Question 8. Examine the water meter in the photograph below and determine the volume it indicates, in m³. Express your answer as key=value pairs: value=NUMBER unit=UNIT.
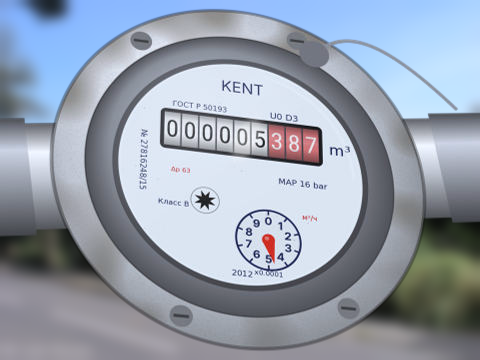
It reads value=5.3874 unit=m³
